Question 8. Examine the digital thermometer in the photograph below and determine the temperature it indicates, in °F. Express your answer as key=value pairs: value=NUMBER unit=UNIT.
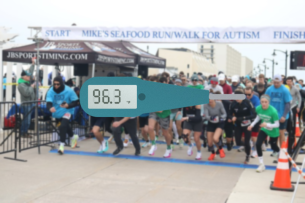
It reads value=96.3 unit=°F
